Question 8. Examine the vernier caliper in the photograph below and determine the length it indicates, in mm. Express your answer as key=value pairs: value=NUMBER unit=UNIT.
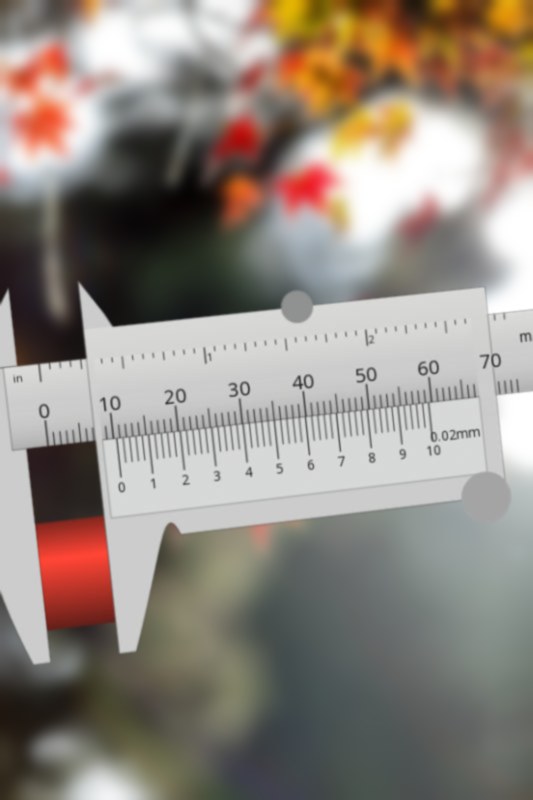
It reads value=10.5 unit=mm
